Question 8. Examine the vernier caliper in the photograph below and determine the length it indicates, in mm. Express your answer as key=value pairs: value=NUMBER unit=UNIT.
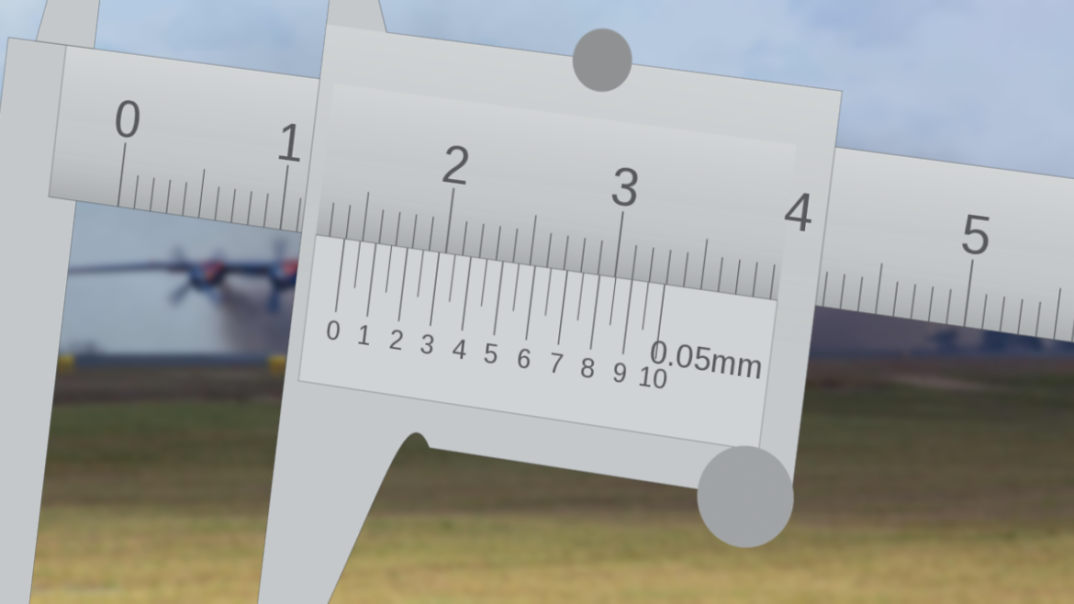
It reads value=13.9 unit=mm
